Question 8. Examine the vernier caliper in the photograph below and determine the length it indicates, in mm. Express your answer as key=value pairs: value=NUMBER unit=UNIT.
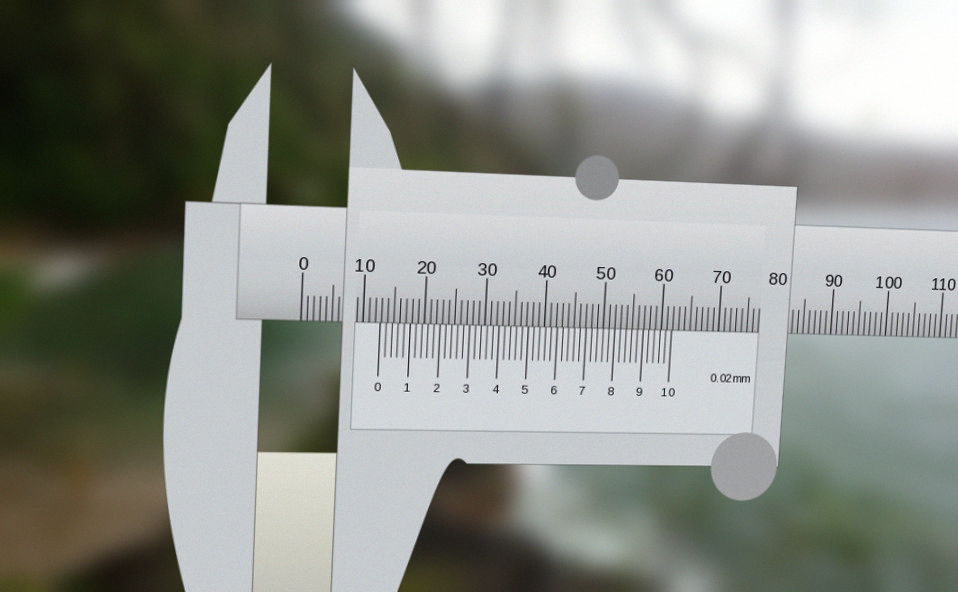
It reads value=12.8 unit=mm
